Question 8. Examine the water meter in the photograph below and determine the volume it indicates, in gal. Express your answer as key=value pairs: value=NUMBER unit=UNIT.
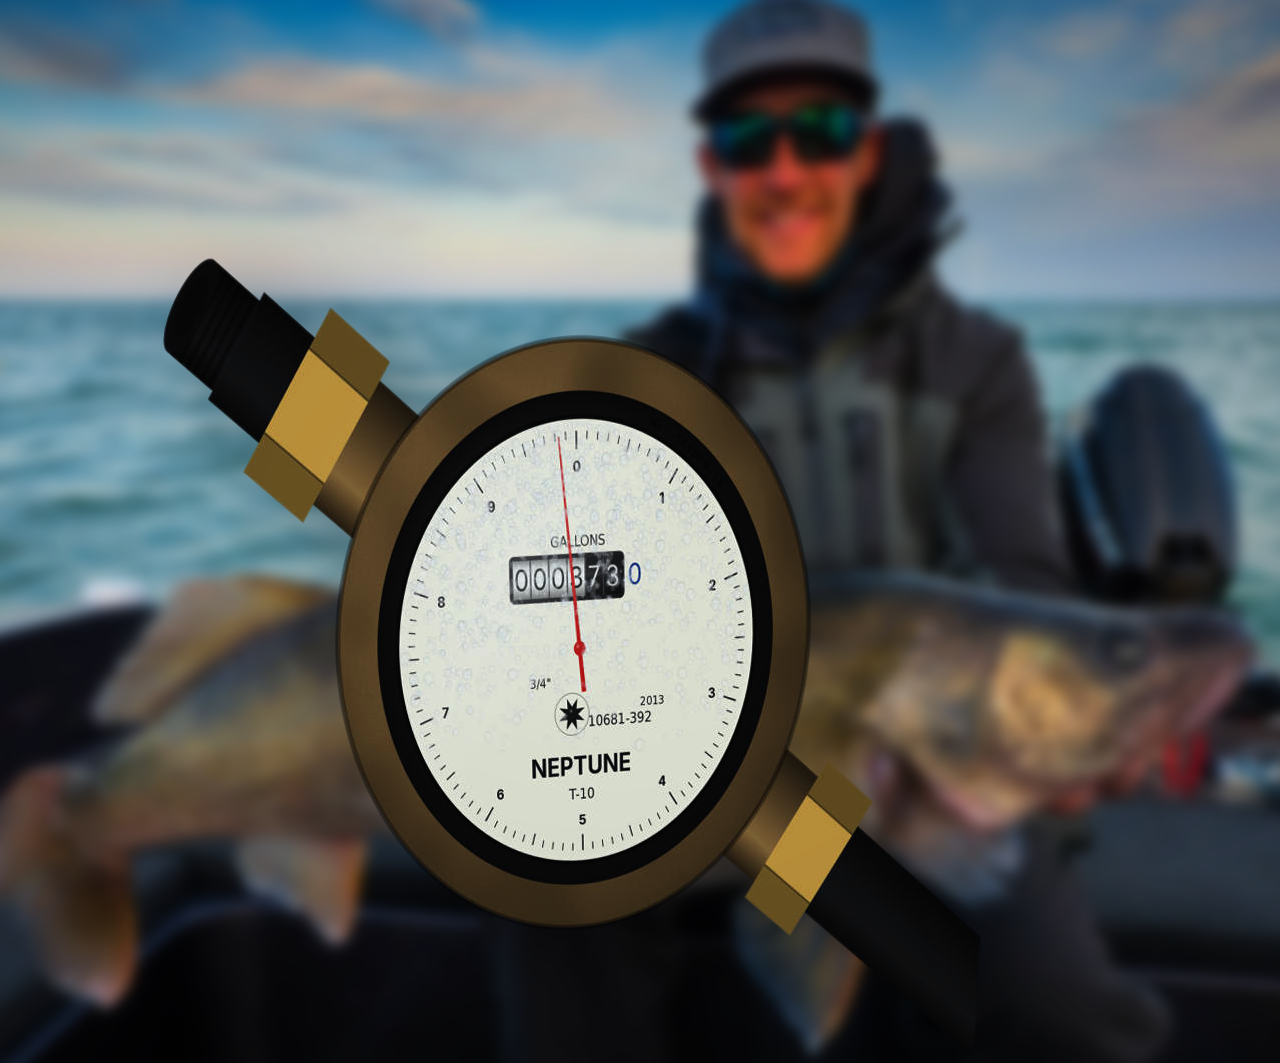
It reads value=3729.8 unit=gal
